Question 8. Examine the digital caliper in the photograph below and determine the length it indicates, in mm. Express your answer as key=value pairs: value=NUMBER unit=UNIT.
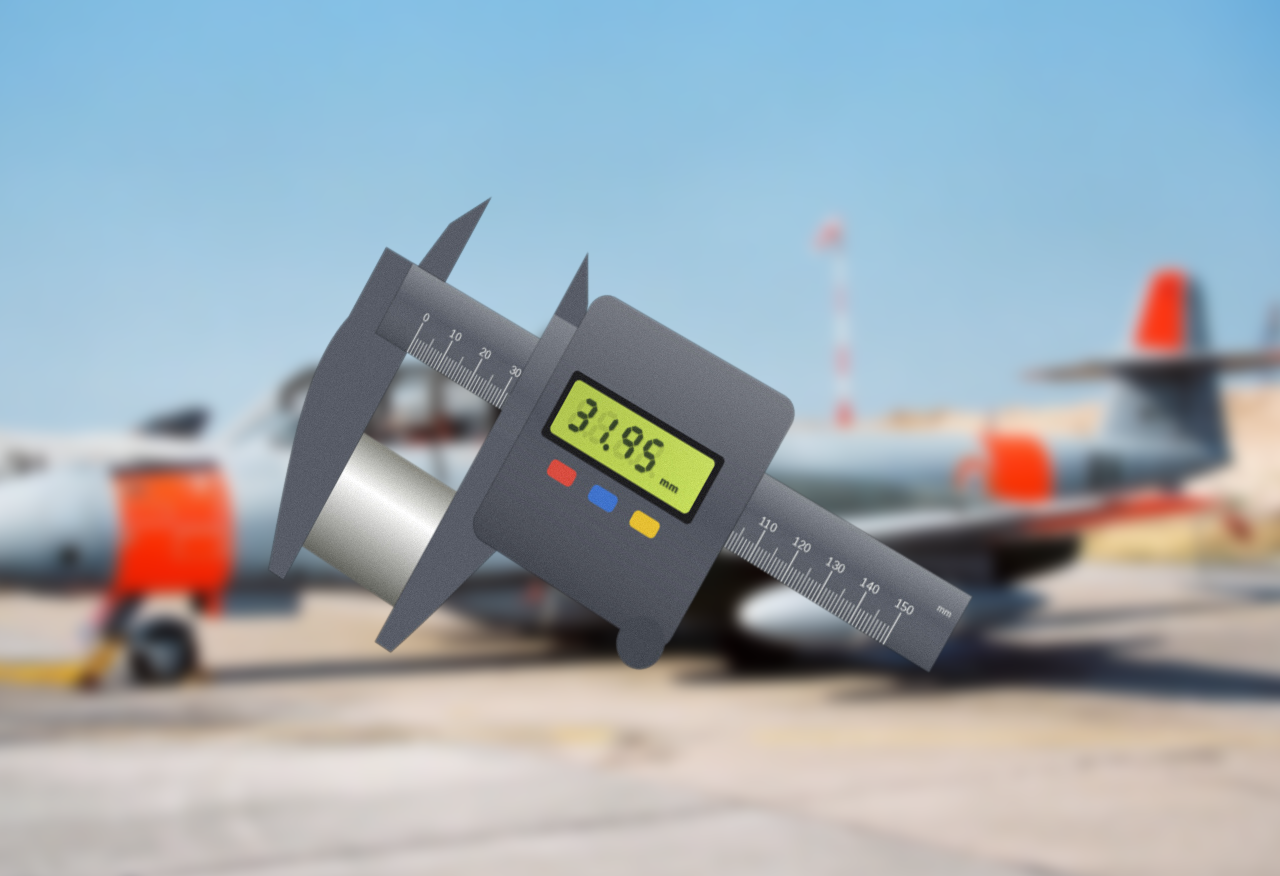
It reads value=31.95 unit=mm
